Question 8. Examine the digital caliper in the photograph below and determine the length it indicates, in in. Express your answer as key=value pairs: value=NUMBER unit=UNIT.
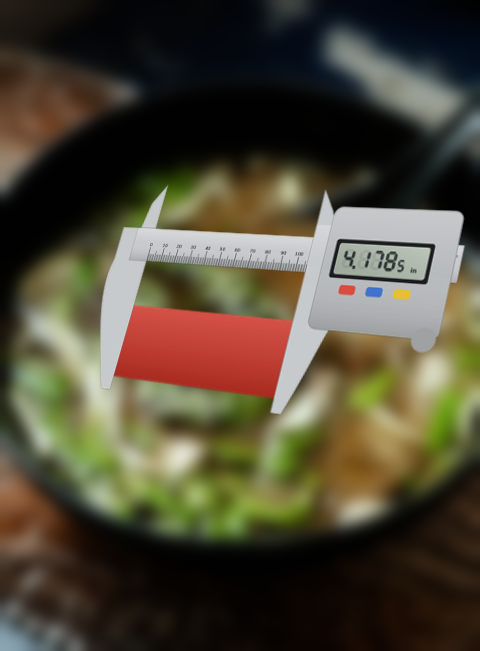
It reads value=4.1785 unit=in
